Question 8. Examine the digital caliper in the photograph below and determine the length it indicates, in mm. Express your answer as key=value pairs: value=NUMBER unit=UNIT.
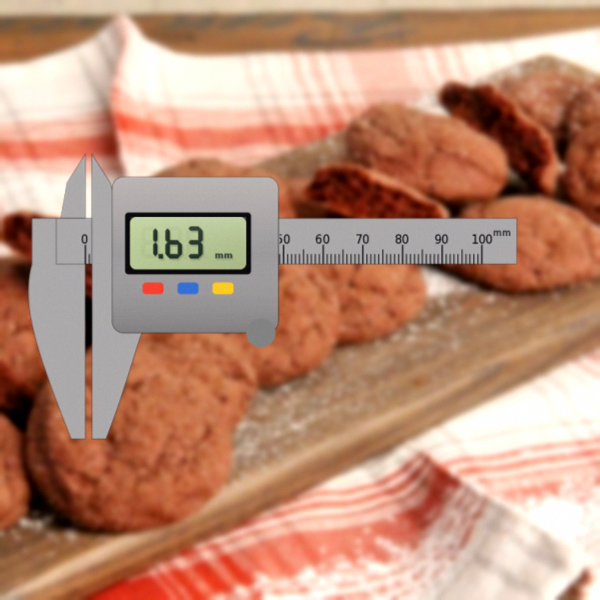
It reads value=1.63 unit=mm
